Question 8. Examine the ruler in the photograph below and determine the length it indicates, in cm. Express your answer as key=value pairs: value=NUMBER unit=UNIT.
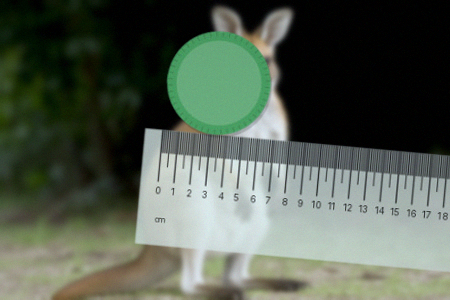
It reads value=6.5 unit=cm
